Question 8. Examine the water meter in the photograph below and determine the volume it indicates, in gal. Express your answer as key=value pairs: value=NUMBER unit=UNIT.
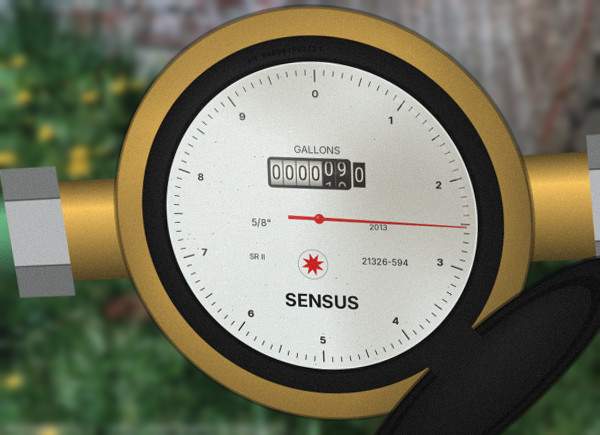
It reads value=92.5 unit=gal
